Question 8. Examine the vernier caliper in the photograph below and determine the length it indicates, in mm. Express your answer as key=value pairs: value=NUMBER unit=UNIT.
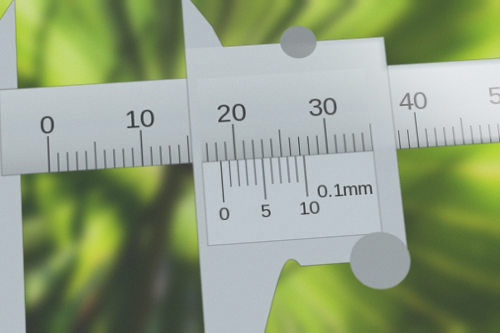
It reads value=18.4 unit=mm
